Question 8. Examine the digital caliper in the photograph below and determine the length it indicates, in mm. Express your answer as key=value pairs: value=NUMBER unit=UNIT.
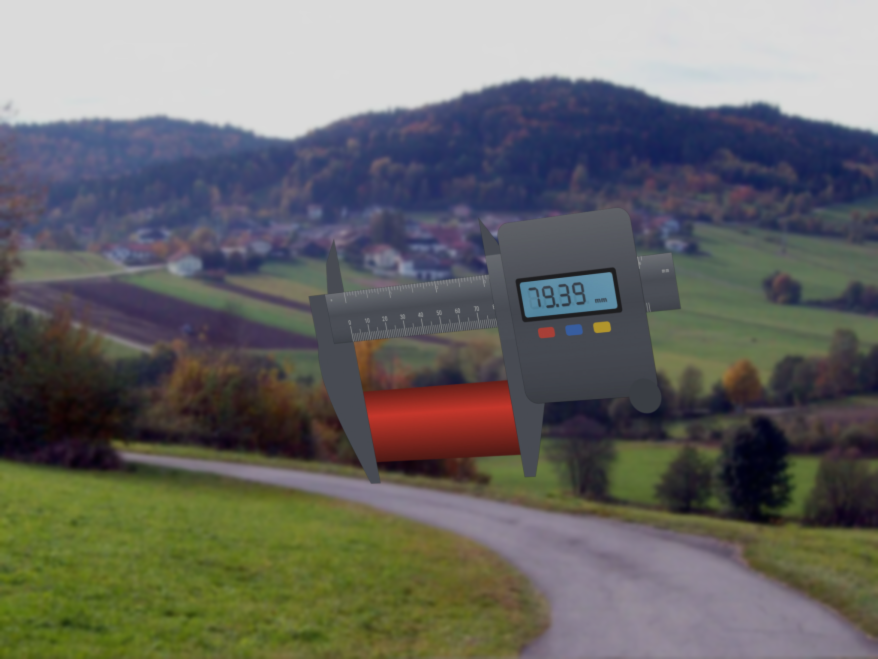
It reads value=79.39 unit=mm
